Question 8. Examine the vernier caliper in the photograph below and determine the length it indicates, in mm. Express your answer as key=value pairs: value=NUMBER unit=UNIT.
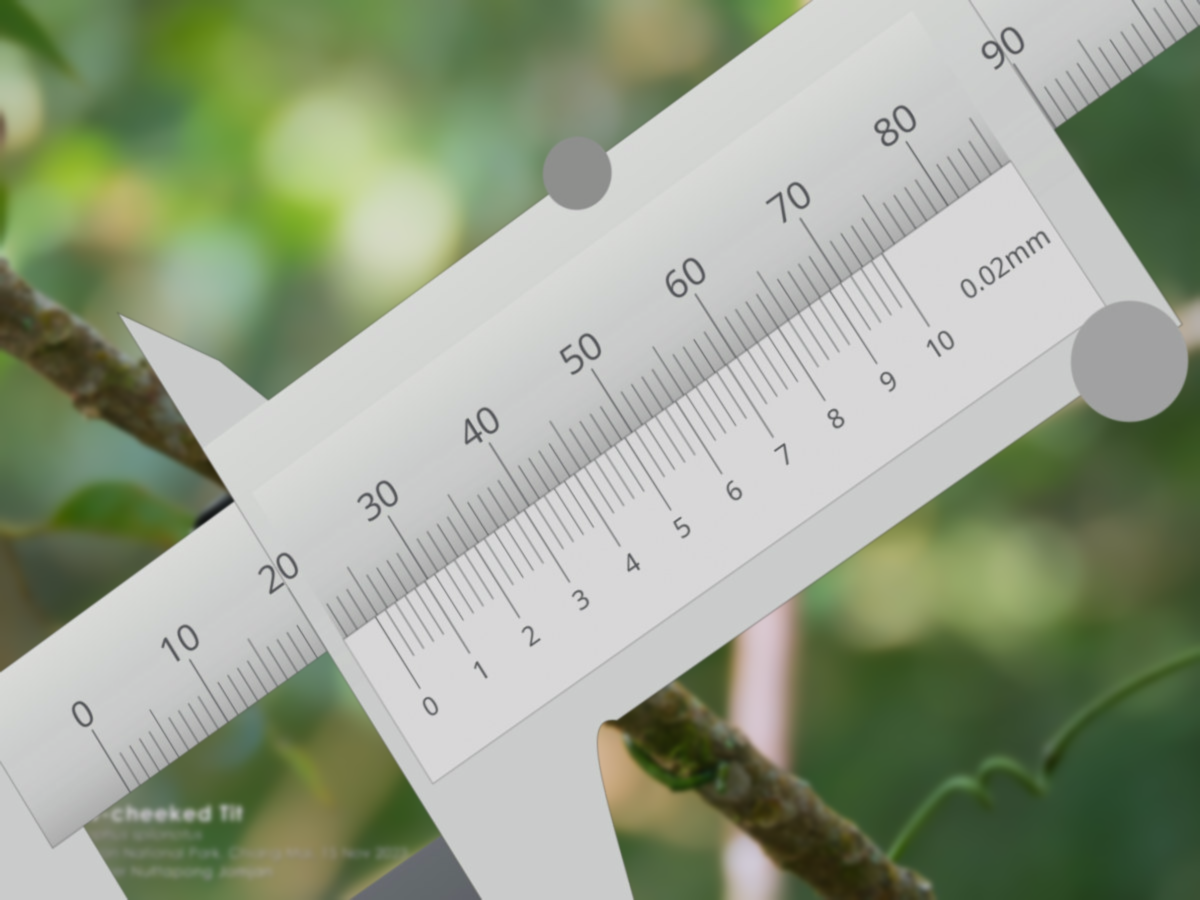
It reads value=24.8 unit=mm
